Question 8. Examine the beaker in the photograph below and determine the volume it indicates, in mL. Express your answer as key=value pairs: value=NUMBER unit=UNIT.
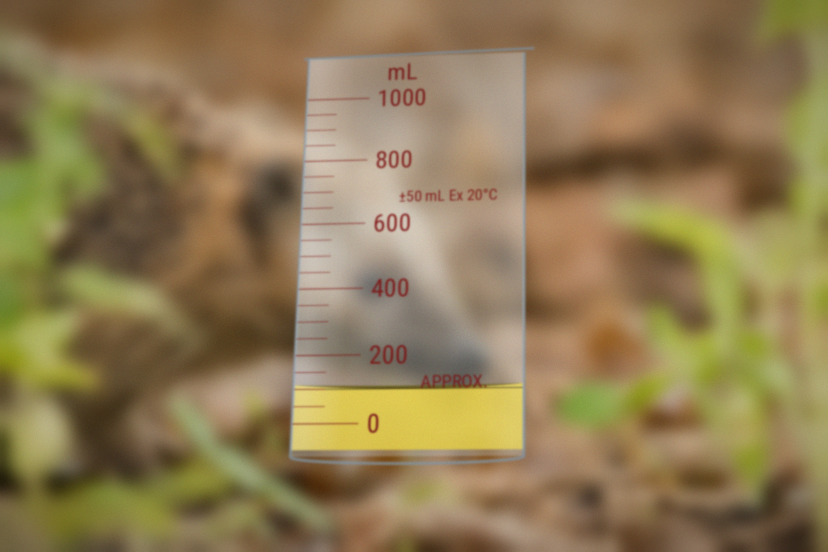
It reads value=100 unit=mL
